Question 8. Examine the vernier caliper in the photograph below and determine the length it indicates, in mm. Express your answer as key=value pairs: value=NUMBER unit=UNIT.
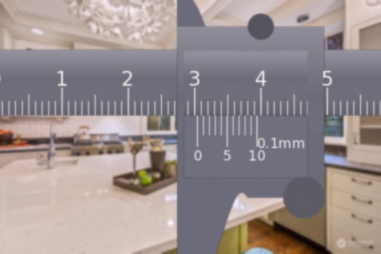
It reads value=30.4 unit=mm
